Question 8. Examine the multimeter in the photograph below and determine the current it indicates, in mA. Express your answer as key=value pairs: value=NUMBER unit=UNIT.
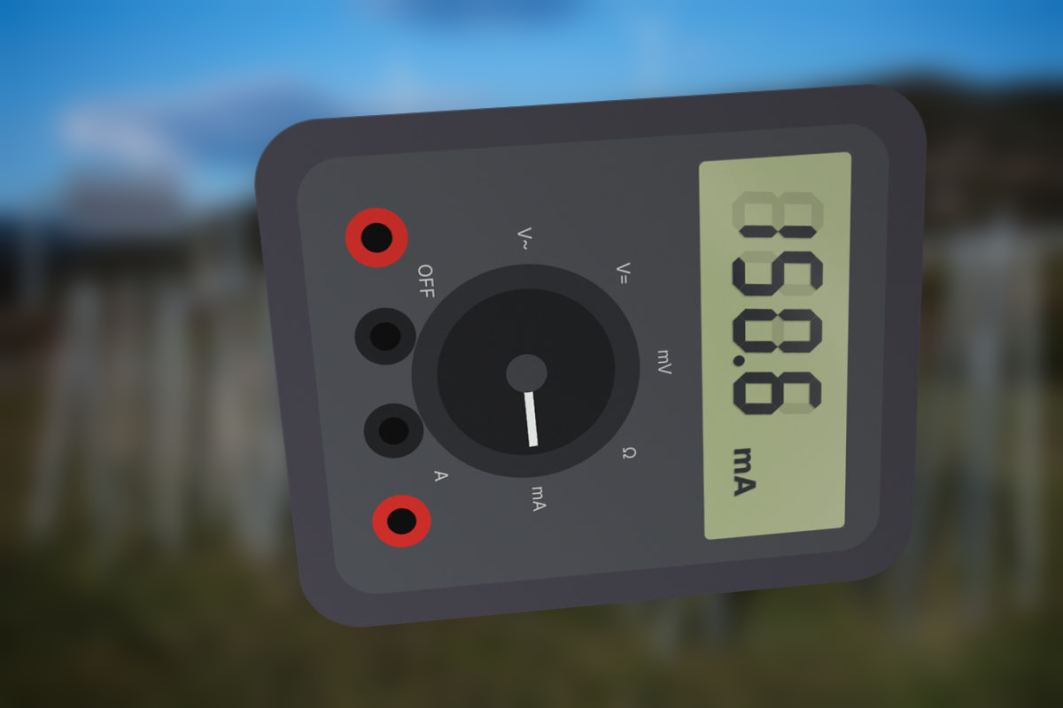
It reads value=150.6 unit=mA
